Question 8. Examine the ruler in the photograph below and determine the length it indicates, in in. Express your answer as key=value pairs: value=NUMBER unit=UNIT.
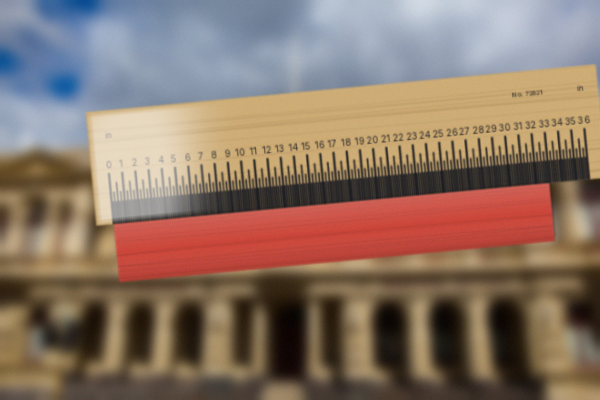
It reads value=33 unit=in
